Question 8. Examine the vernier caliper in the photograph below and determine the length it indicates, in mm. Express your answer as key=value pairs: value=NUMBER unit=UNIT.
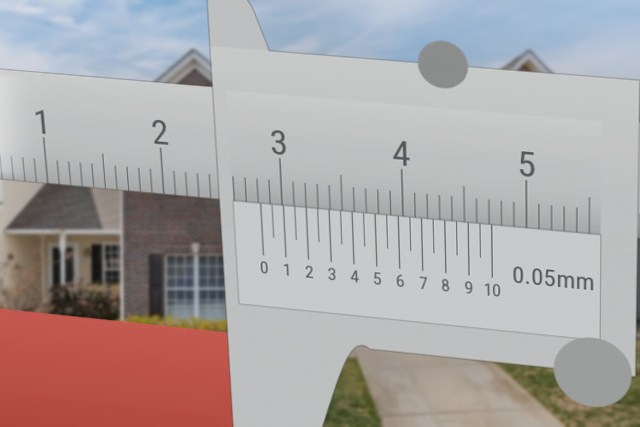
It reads value=28.2 unit=mm
